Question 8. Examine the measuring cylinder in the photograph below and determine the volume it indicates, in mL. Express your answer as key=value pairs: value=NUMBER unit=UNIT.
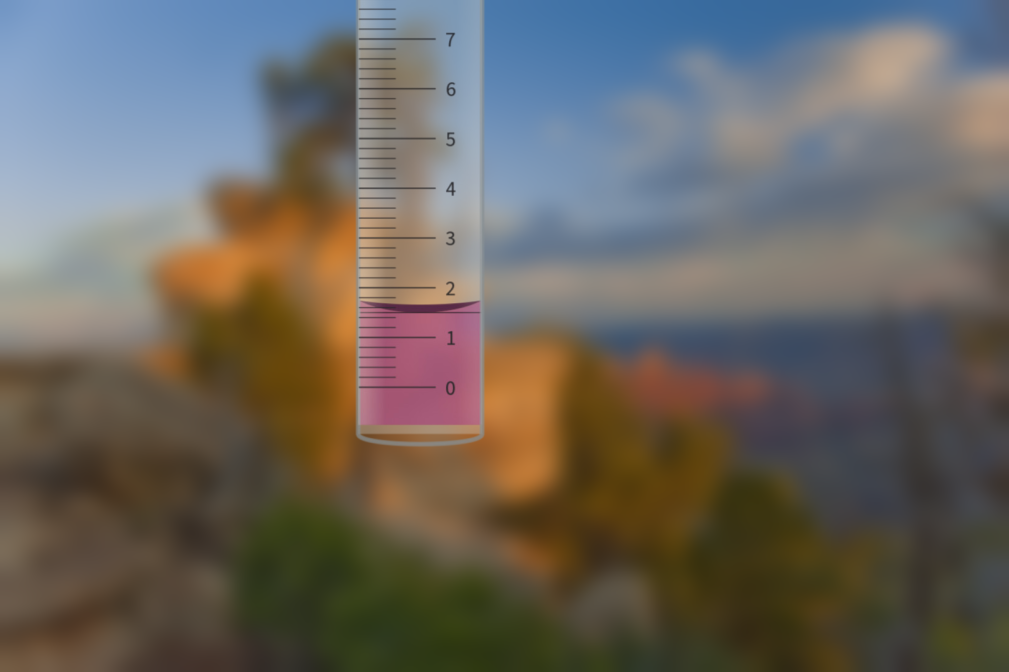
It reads value=1.5 unit=mL
